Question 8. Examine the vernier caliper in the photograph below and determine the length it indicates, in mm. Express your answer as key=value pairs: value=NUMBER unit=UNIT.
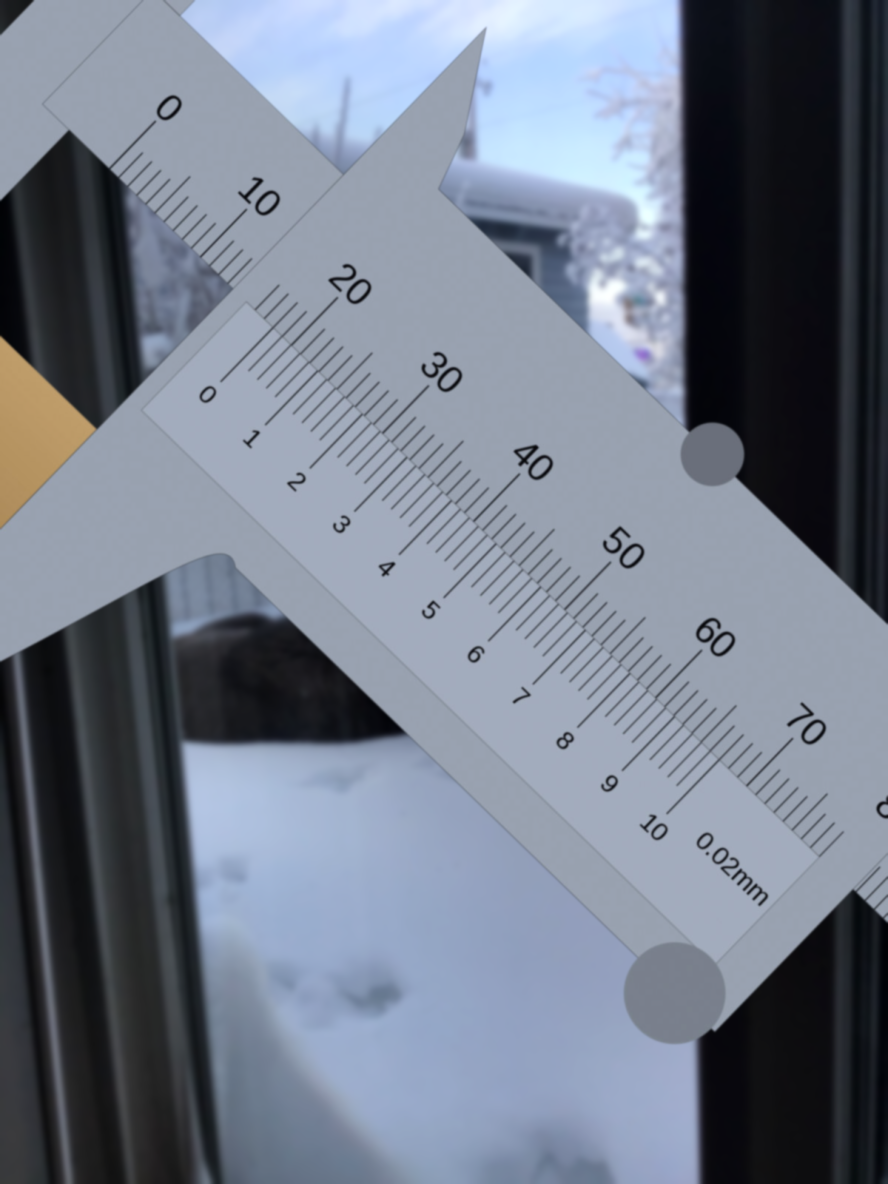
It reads value=18.0 unit=mm
